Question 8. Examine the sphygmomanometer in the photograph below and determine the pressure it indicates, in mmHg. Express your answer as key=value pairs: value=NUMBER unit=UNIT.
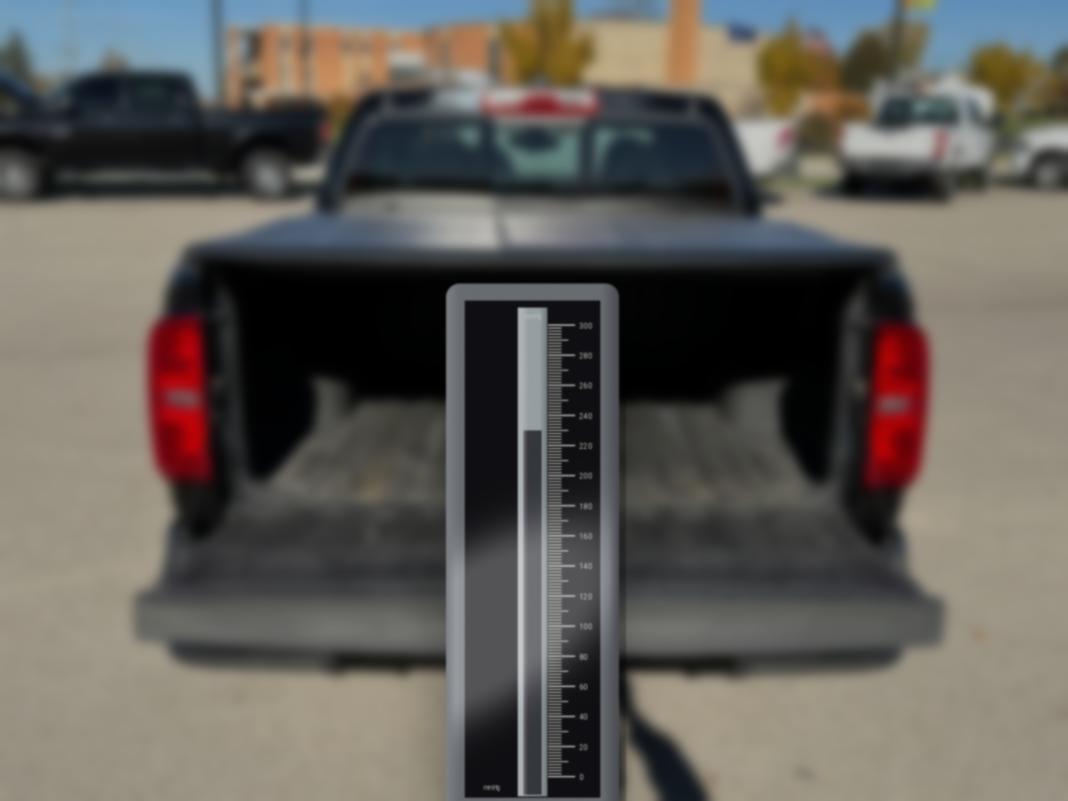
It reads value=230 unit=mmHg
